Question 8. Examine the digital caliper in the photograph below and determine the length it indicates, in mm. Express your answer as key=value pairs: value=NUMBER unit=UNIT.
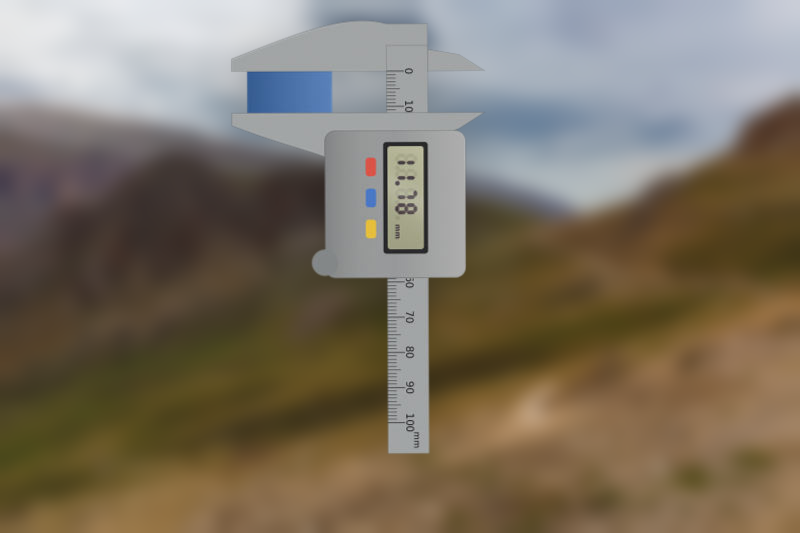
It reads value=11.78 unit=mm
